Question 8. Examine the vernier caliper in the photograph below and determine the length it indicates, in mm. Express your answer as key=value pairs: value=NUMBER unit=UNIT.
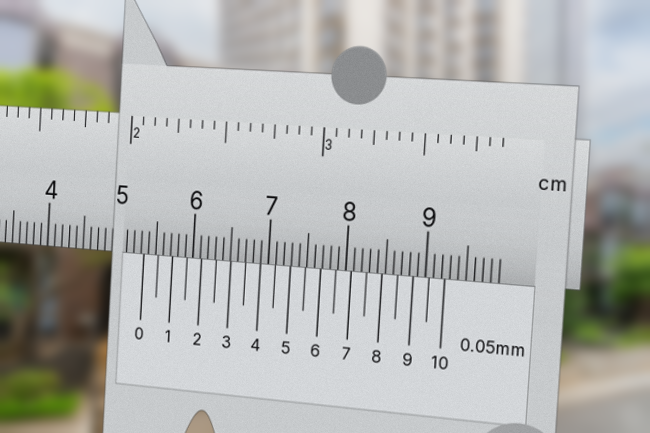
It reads value=53.4 unit=mm
